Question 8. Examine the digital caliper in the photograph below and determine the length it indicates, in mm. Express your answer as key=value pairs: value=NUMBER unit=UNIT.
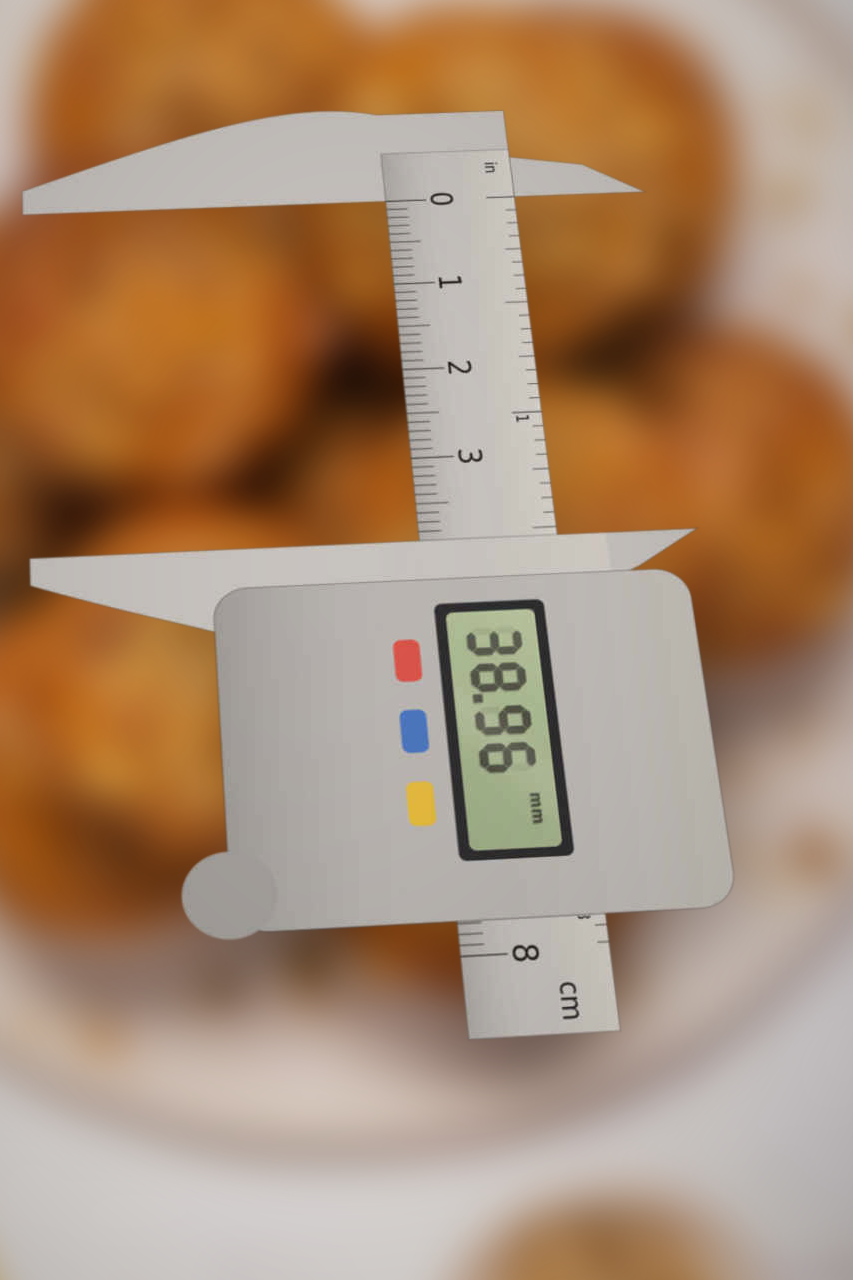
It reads value=38.96 unit=mm
